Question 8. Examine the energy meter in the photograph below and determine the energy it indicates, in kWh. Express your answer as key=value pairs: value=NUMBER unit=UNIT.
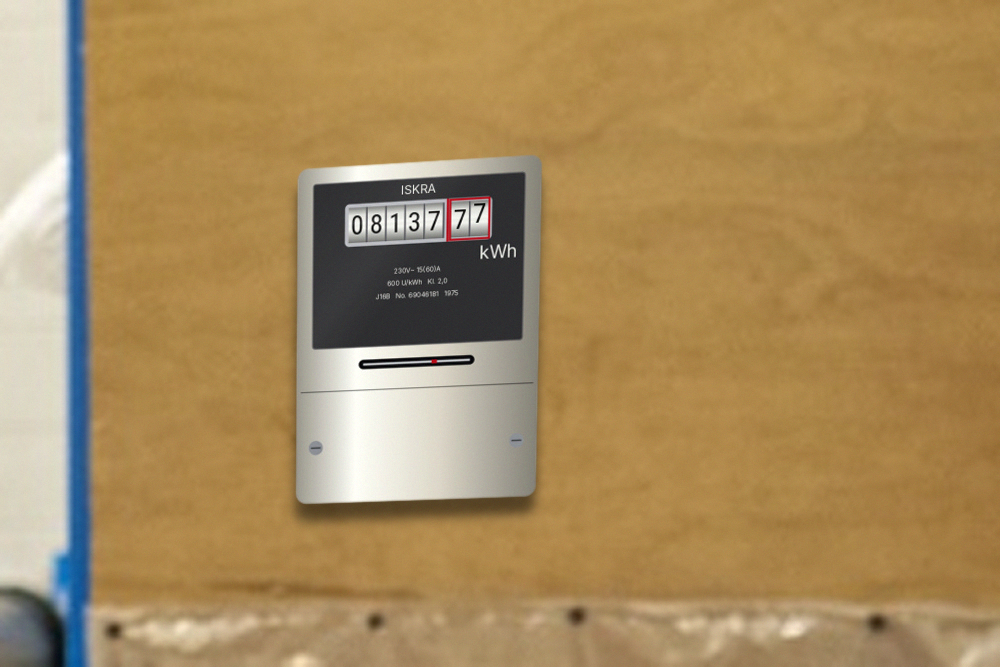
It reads value=8137.77 unit=kWh
